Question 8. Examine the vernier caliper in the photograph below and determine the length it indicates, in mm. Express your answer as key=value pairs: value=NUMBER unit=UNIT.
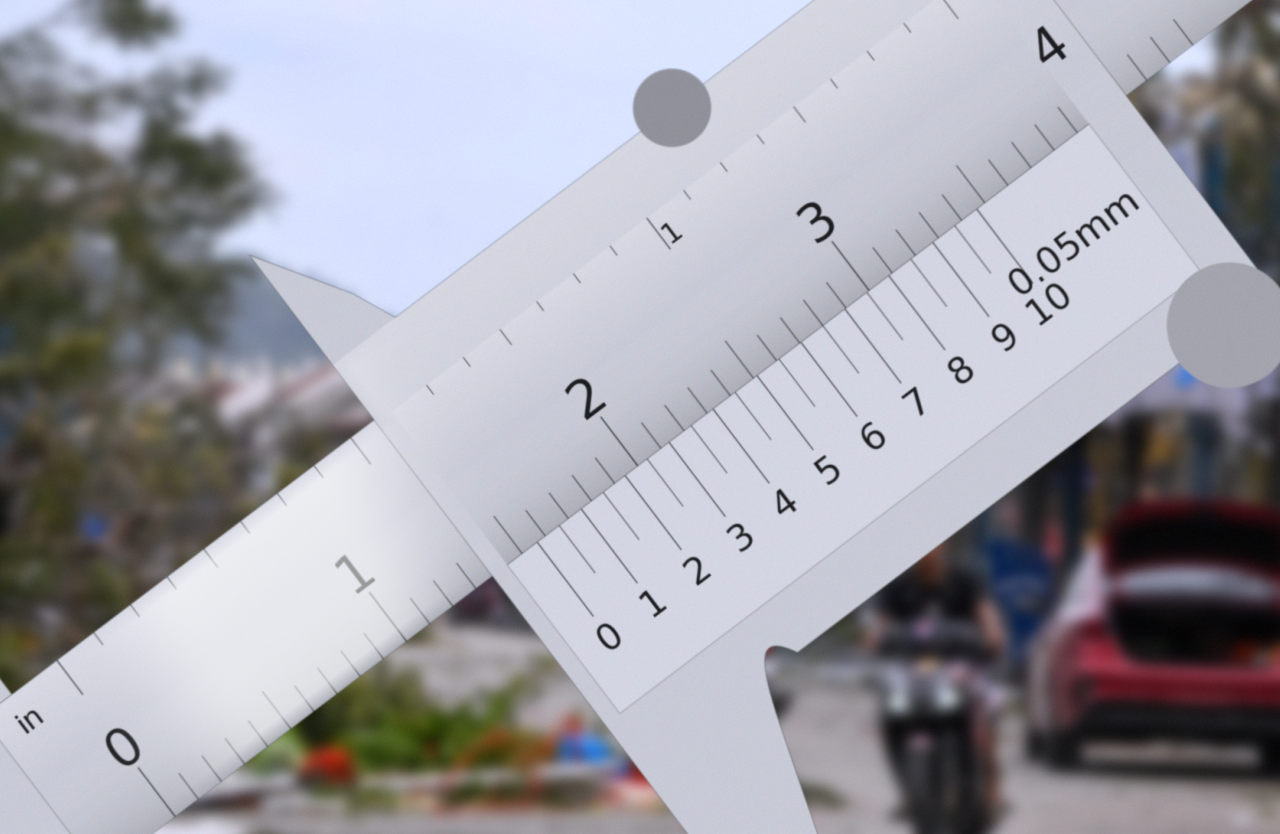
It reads value=15.65 unit=mm
